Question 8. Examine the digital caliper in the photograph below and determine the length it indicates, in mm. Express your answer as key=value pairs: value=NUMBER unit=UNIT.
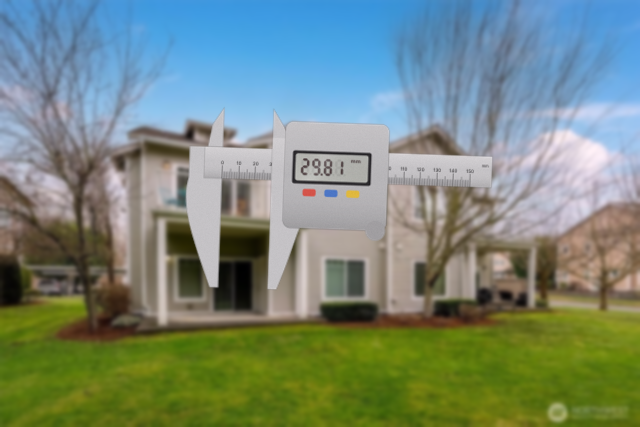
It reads value=29.81 unit=mm
